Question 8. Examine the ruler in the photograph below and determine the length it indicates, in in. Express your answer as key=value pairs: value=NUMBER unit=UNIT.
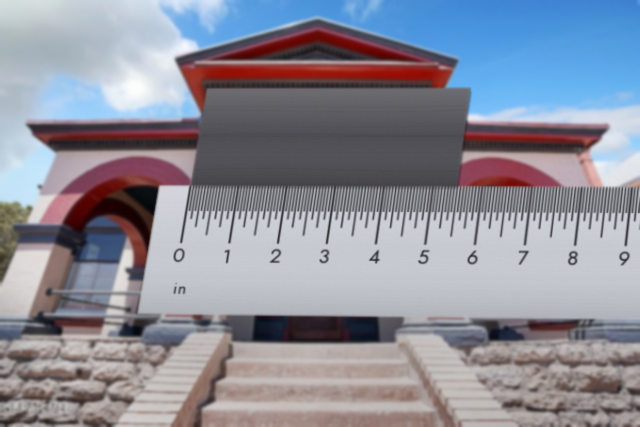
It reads value=5.5 unit=in
